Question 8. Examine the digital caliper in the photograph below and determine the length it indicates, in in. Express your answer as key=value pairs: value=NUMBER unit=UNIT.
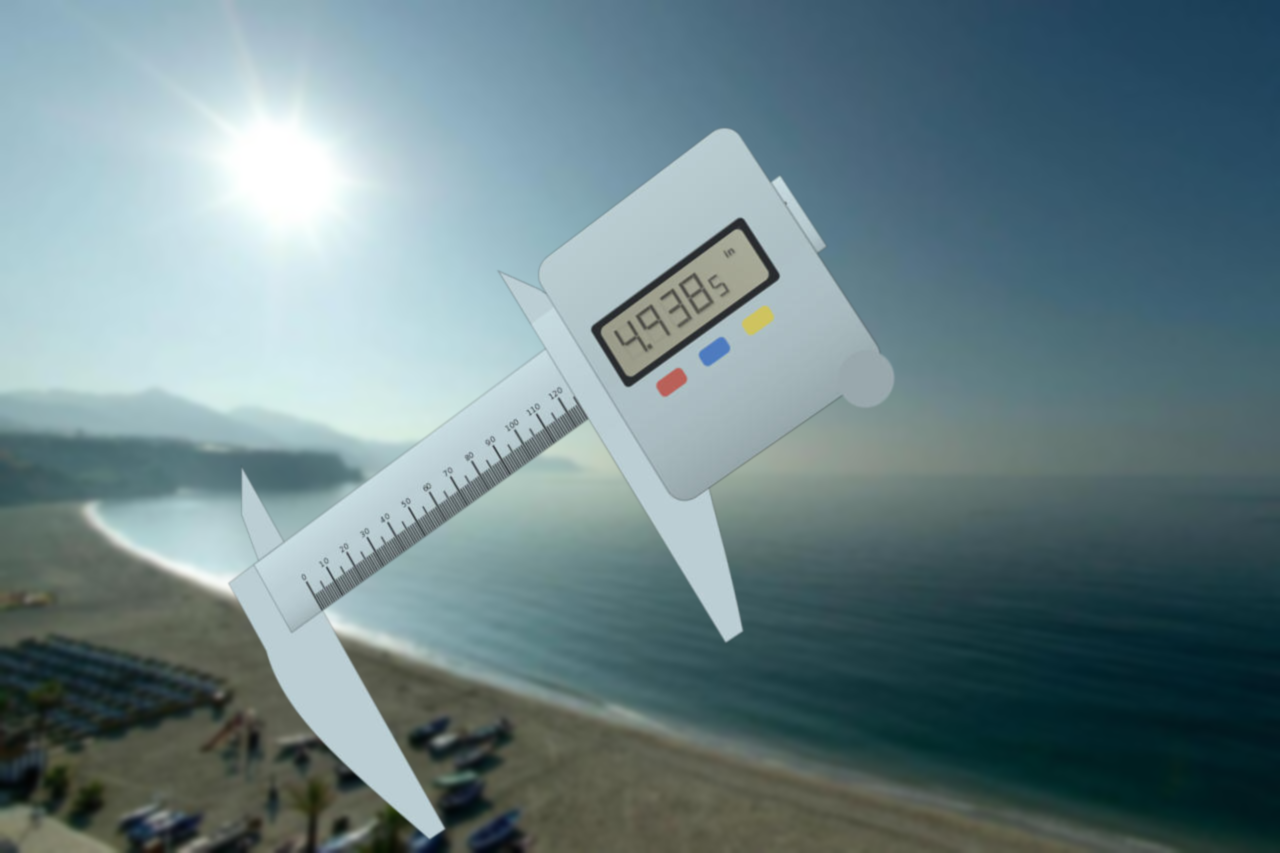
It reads value=4.9385 unit=in
